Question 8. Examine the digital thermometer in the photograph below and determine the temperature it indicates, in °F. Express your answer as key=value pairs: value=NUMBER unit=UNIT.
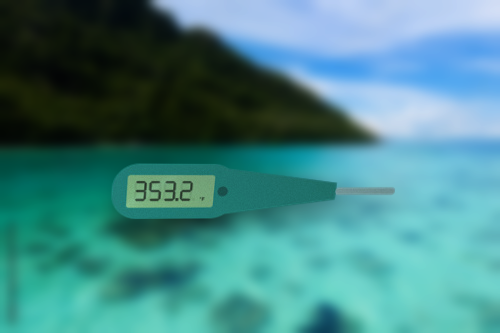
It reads value=353.2 unit=°F
